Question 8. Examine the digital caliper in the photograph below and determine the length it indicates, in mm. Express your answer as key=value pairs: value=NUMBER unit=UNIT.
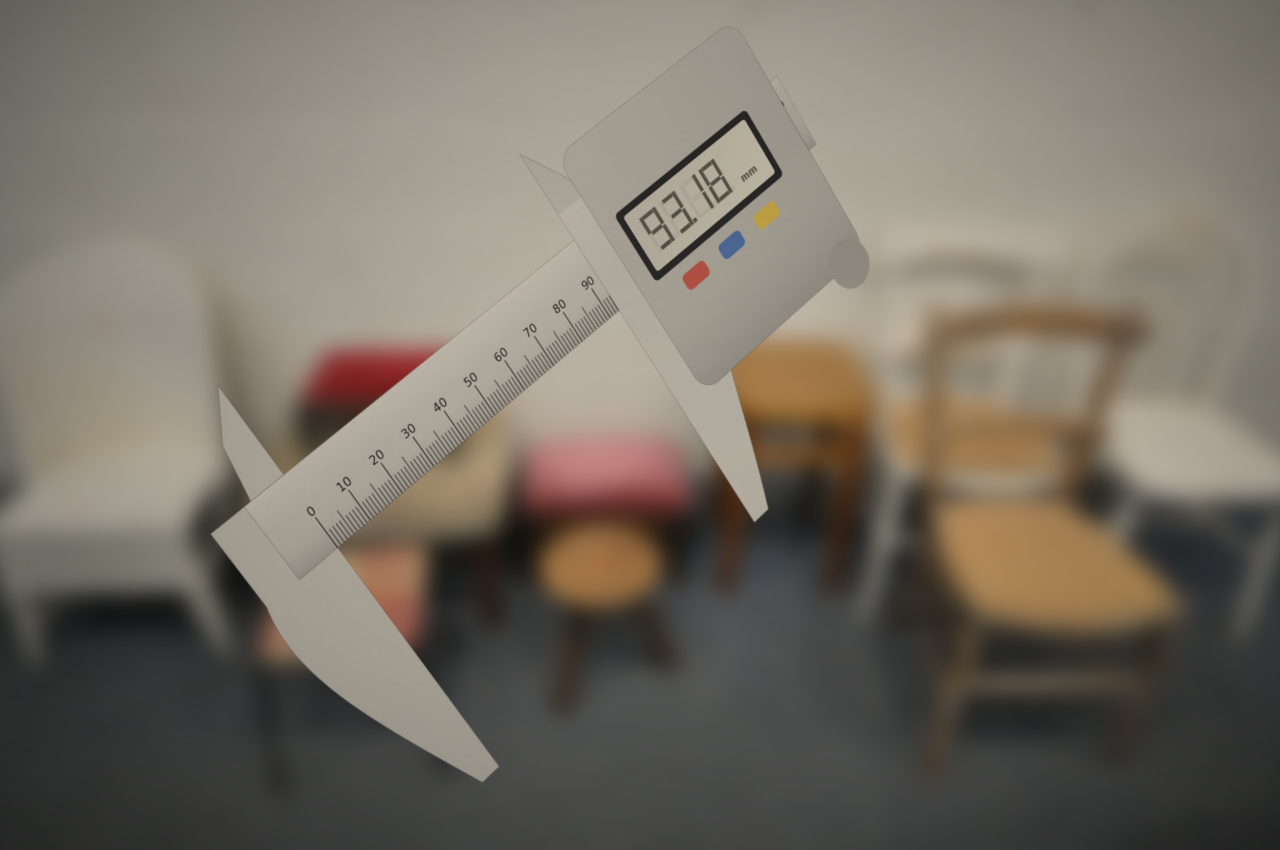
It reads value=93.18 unit=mm
